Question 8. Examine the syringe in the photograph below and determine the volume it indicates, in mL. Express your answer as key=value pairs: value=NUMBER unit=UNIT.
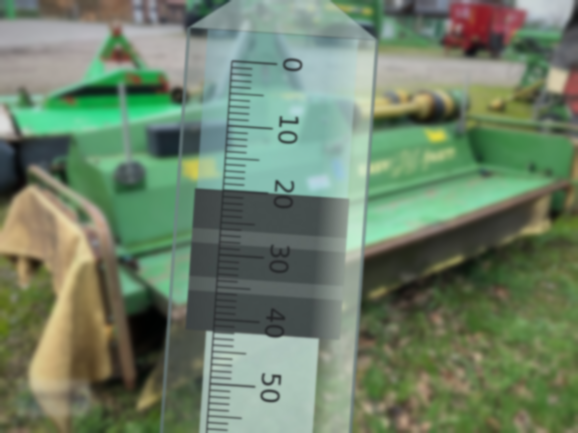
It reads value=20 unit=mL
